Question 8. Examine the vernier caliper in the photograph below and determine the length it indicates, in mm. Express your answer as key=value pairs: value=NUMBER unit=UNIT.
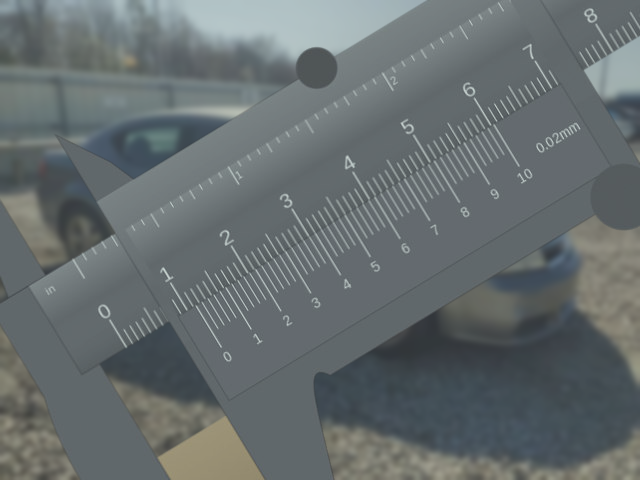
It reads value=11.4 unit=mm
